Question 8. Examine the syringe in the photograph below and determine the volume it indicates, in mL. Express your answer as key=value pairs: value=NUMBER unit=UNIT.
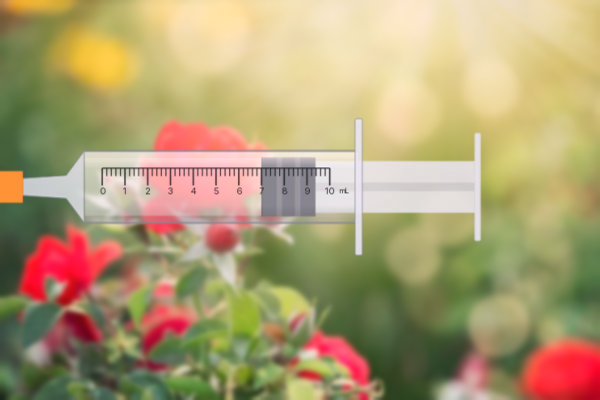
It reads value=7 unit=mL
